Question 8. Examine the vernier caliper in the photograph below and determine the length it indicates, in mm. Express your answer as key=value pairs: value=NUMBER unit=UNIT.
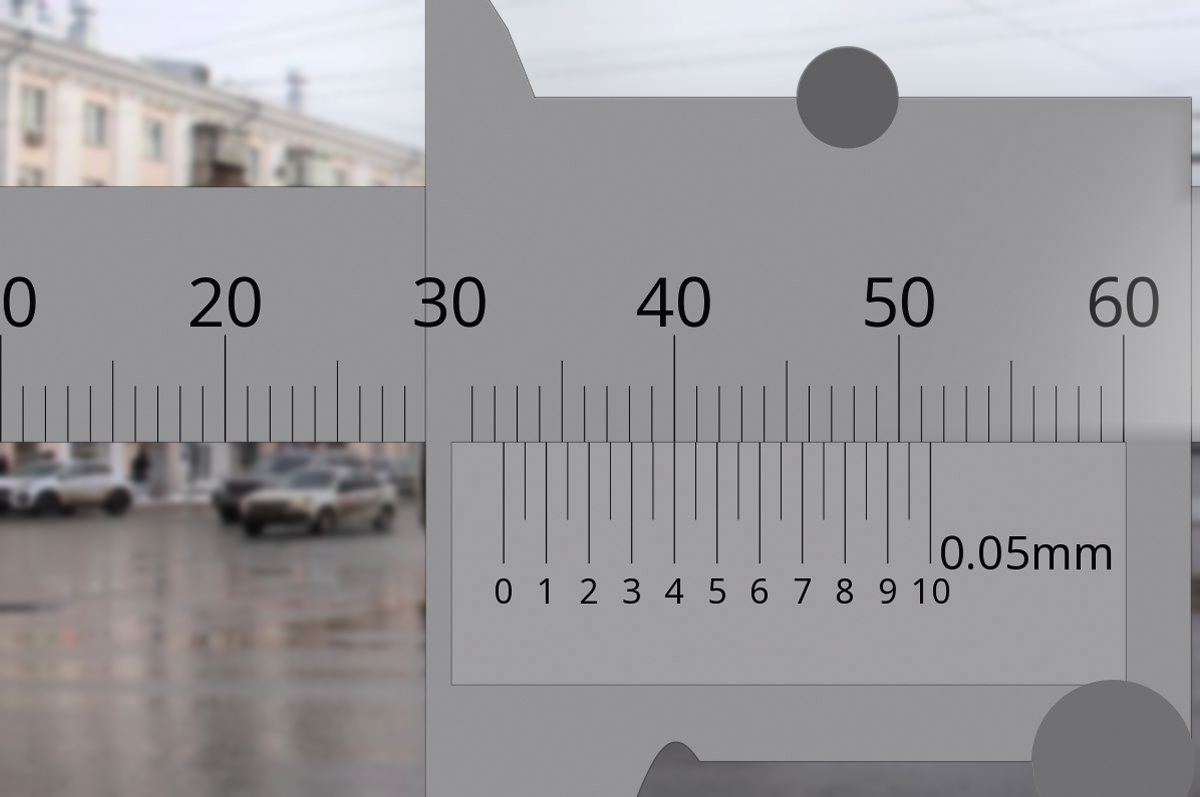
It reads value=32.4 unit=mm
